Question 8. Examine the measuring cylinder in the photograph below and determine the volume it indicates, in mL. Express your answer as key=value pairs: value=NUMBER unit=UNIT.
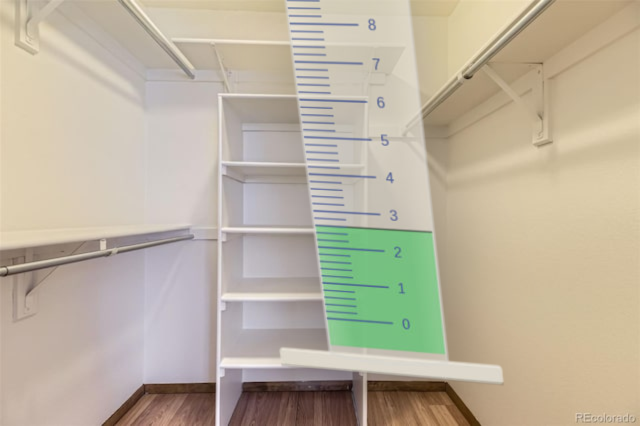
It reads value=2.6 unit=mL
